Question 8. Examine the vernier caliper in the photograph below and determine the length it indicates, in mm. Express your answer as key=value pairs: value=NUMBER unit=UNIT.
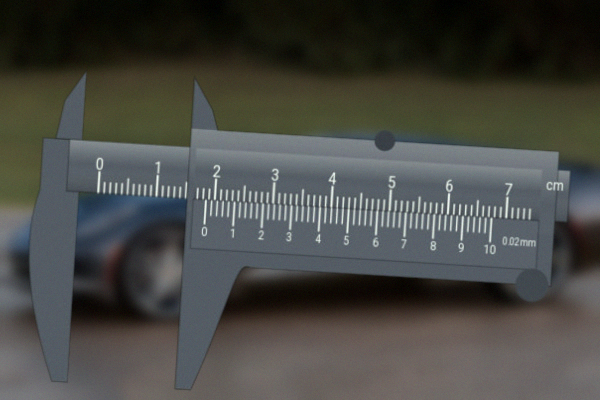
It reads value=18.5 unit=mm
